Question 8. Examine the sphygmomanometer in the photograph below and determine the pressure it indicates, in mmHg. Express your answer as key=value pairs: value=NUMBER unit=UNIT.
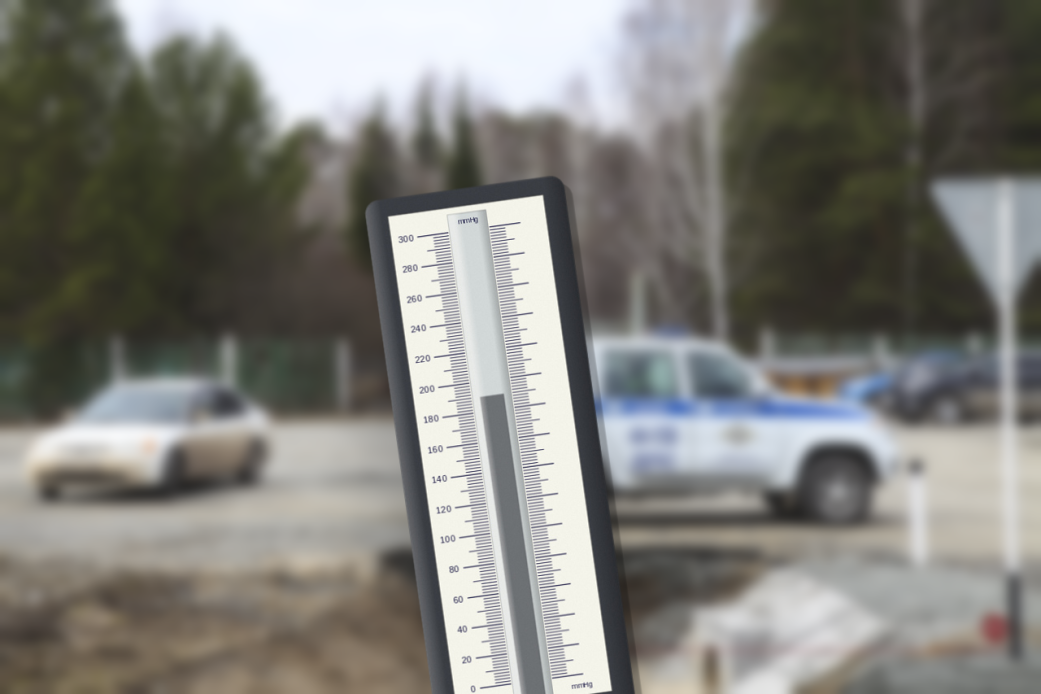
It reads value=190 unit=mmHg
